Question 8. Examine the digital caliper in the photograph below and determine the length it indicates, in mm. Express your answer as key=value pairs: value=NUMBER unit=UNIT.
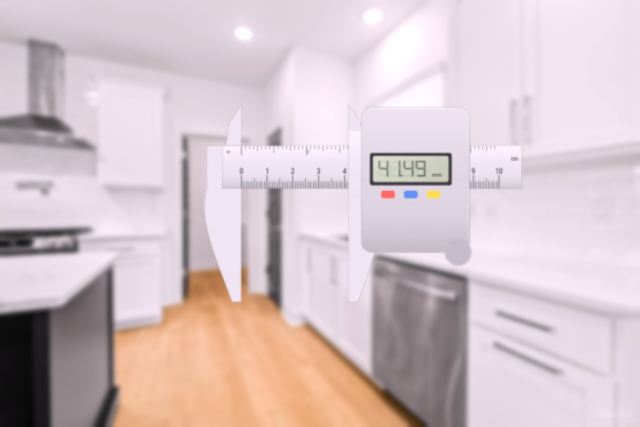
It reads value=41.49 unit=mm
